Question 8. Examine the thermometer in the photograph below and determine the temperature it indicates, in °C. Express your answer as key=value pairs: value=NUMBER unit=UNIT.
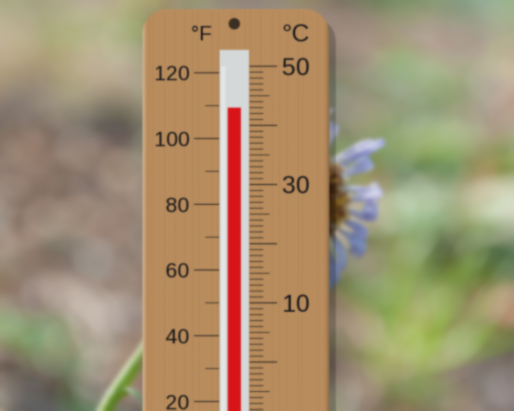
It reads value=43 unit=°C
